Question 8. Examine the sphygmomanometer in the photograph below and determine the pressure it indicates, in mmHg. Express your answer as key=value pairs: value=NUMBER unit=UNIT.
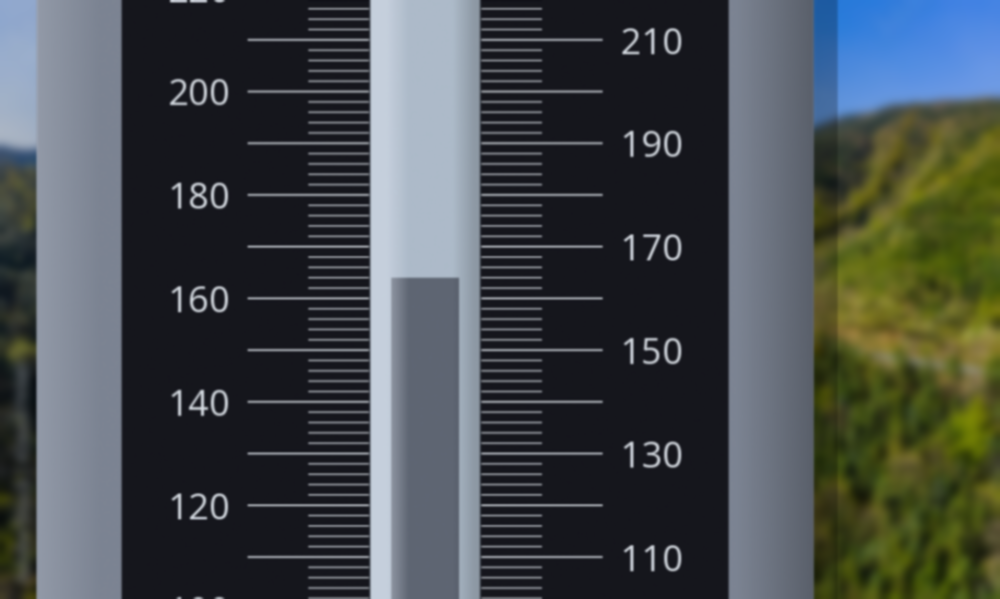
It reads value=164 unit=mmHg
